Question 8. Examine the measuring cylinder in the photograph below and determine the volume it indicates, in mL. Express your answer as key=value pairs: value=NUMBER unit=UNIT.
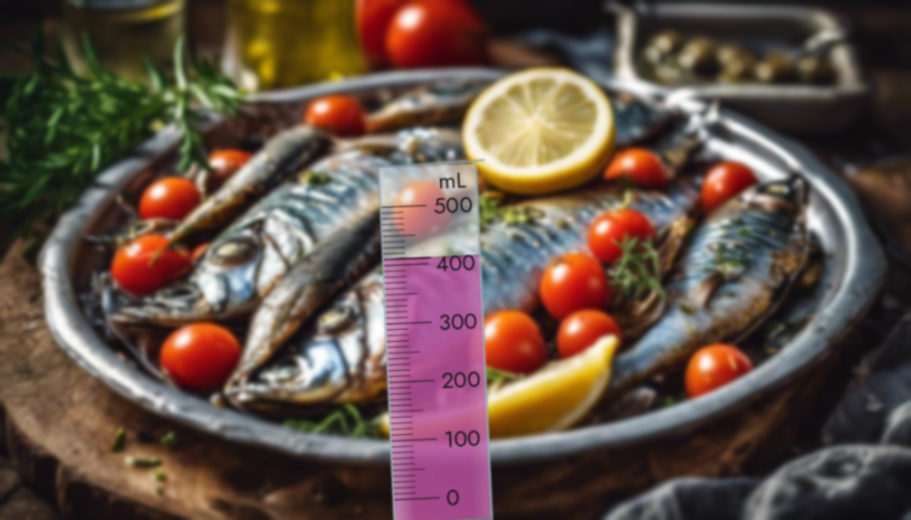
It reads value=410 unit=mL
